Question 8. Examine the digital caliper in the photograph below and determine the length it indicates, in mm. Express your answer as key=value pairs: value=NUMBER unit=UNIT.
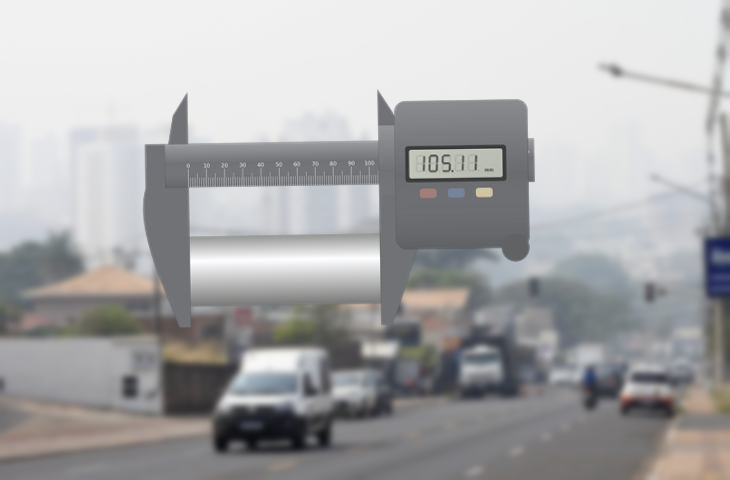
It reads value=105.11 unit=mm
